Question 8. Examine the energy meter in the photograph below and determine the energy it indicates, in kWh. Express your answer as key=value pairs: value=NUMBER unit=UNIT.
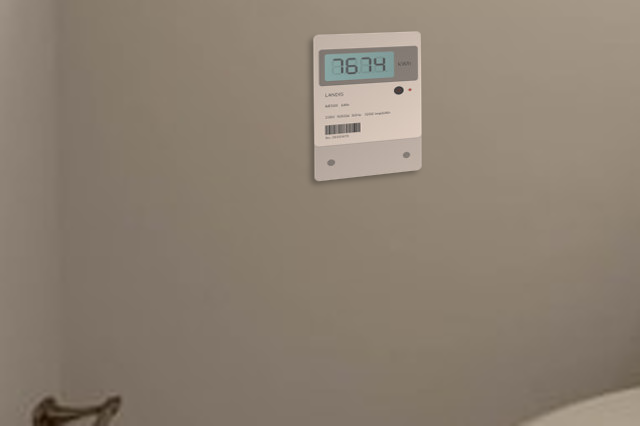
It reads value=7674 unit=kWh
